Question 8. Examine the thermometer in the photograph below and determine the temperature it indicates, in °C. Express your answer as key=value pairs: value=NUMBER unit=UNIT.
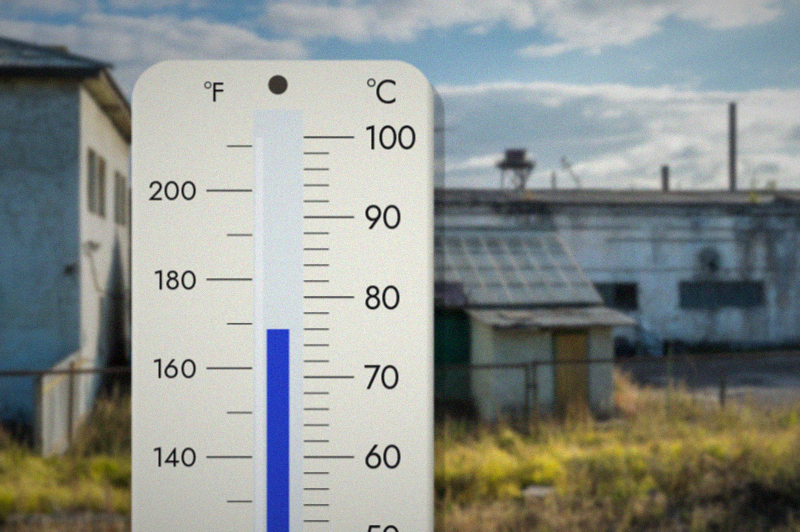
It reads value=76 unit=°C
